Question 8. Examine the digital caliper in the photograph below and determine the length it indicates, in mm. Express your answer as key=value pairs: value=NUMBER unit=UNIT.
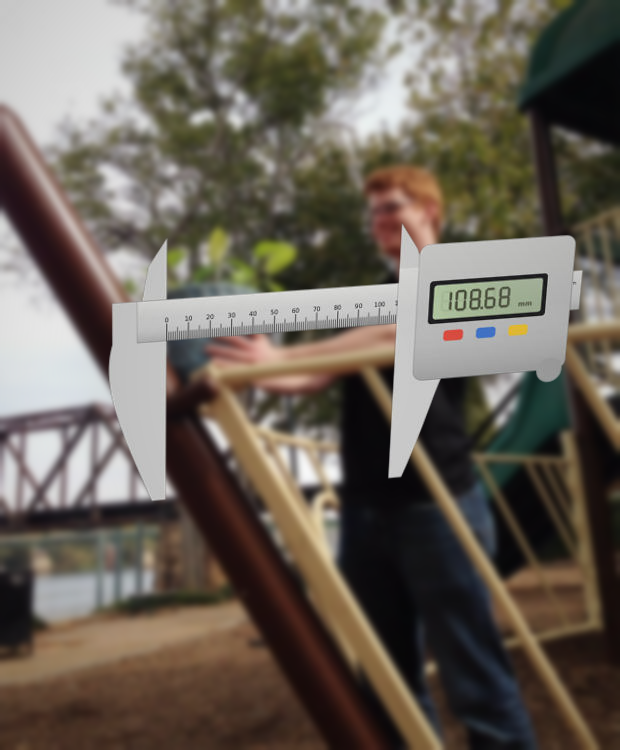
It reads value=108.68 unit=mm
